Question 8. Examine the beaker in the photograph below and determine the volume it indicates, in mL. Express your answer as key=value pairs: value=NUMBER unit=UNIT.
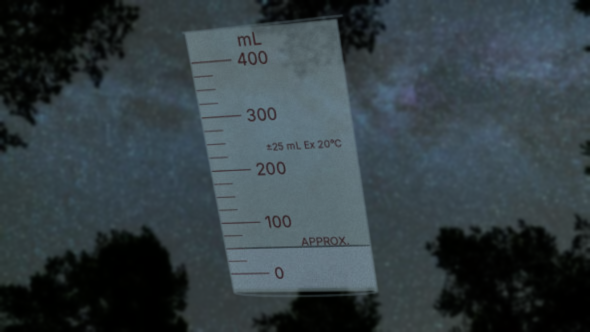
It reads value=50 unit=mL
